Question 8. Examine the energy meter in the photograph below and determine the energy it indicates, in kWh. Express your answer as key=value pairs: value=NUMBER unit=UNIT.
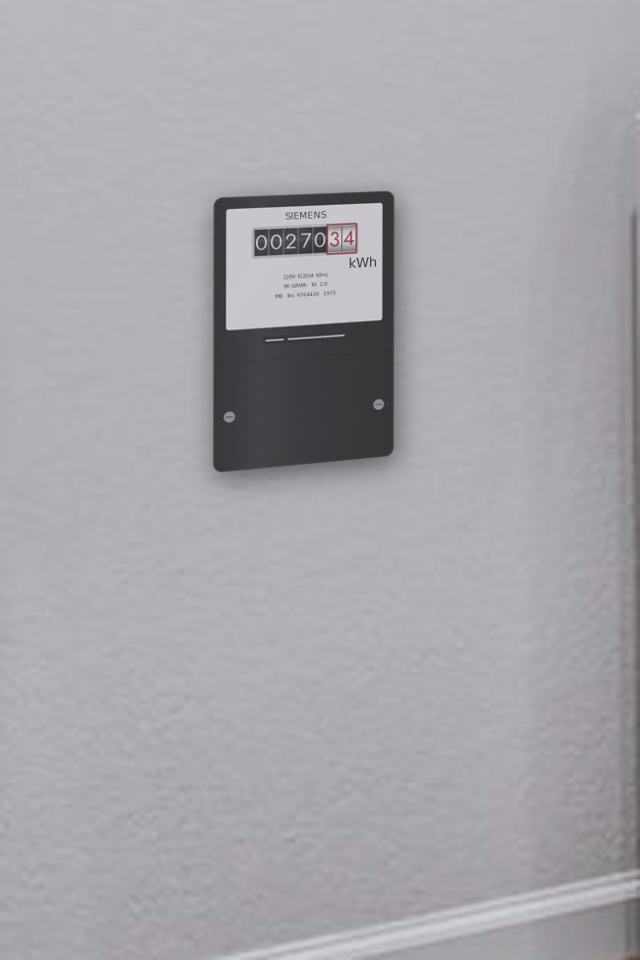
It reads value=270.34 unit=kWh
